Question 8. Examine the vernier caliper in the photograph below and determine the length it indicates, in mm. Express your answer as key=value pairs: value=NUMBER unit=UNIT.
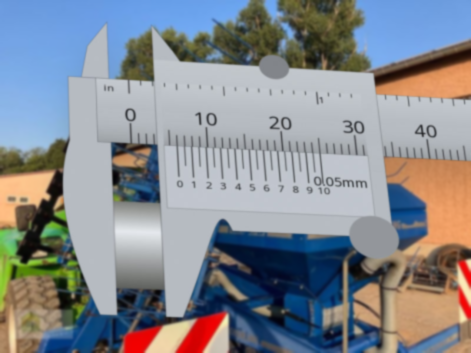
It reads value=6.0 unit=mm
